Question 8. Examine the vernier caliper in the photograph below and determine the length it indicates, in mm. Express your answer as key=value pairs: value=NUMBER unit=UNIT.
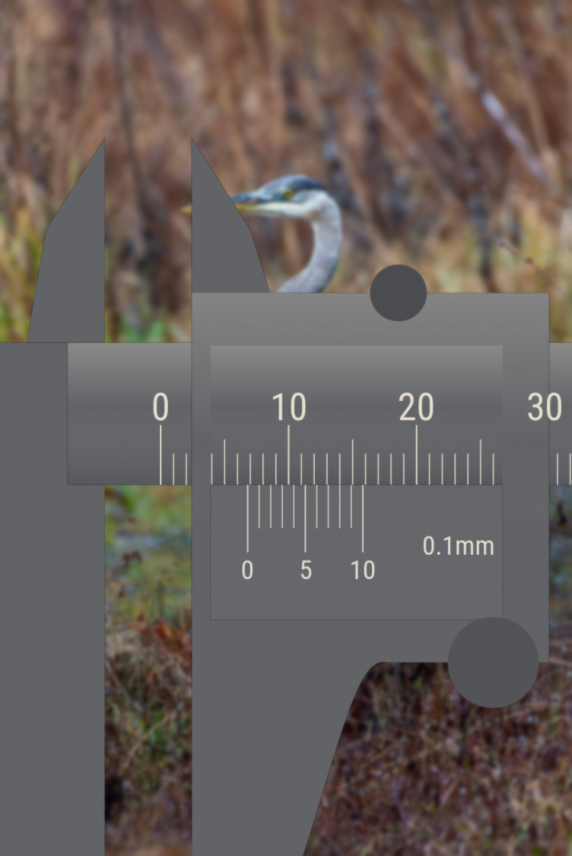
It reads value=6.8 unit=mm
